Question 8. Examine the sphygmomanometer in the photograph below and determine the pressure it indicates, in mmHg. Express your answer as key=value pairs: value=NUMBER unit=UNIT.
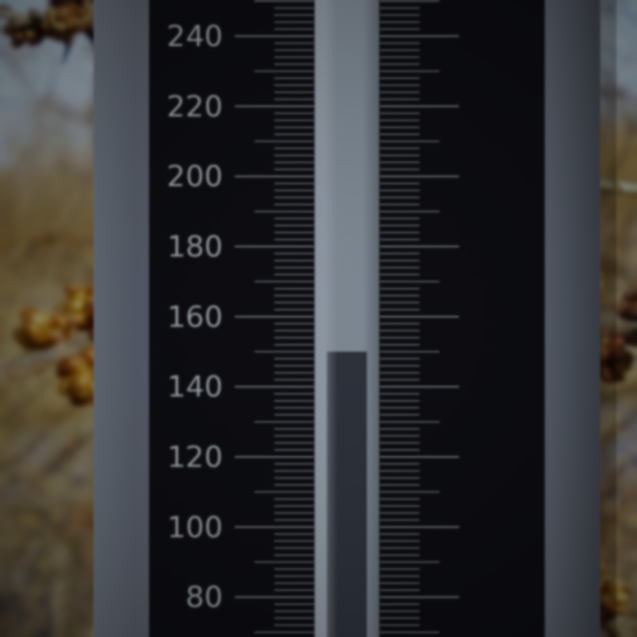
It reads value=150 unit=mmHg
